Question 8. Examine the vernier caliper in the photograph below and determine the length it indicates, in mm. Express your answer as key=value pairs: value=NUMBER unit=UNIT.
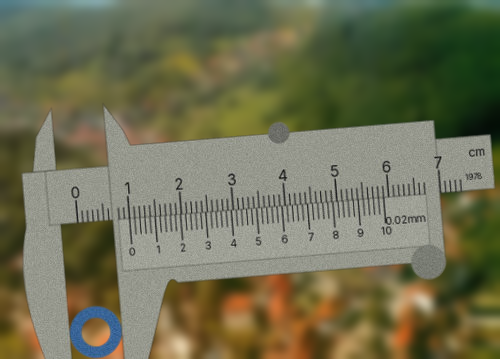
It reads value=10.0 unit=mm
